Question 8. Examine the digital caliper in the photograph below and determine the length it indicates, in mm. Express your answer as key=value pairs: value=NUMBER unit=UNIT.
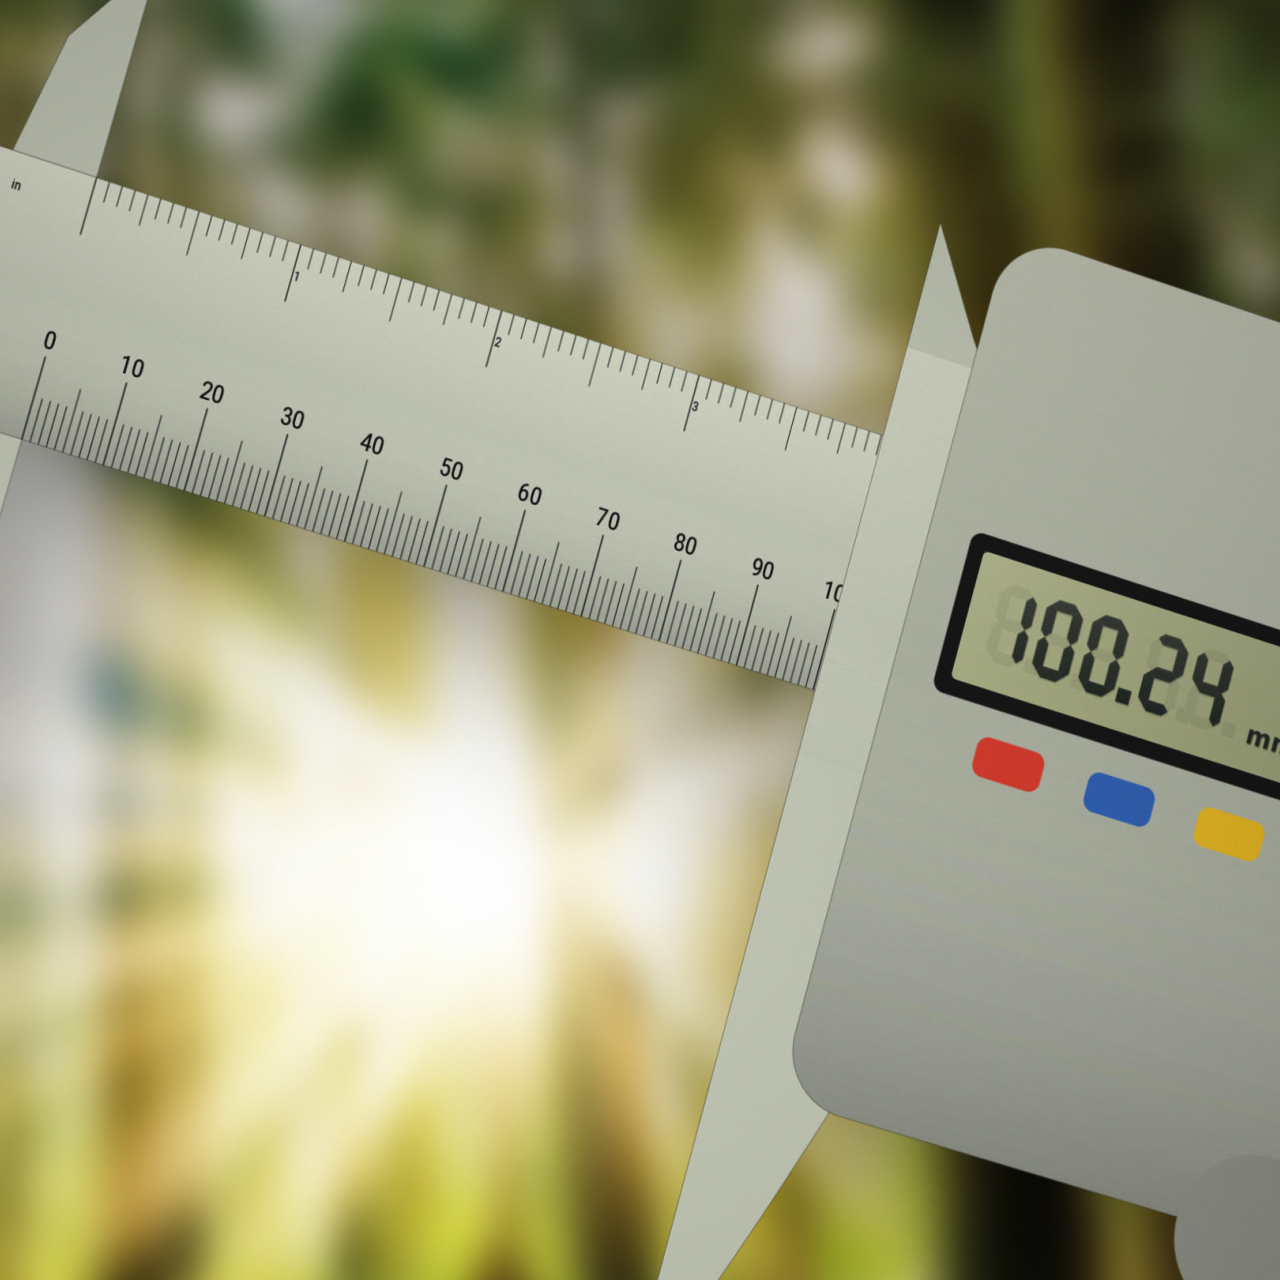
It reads value=100.24 unit=mm
